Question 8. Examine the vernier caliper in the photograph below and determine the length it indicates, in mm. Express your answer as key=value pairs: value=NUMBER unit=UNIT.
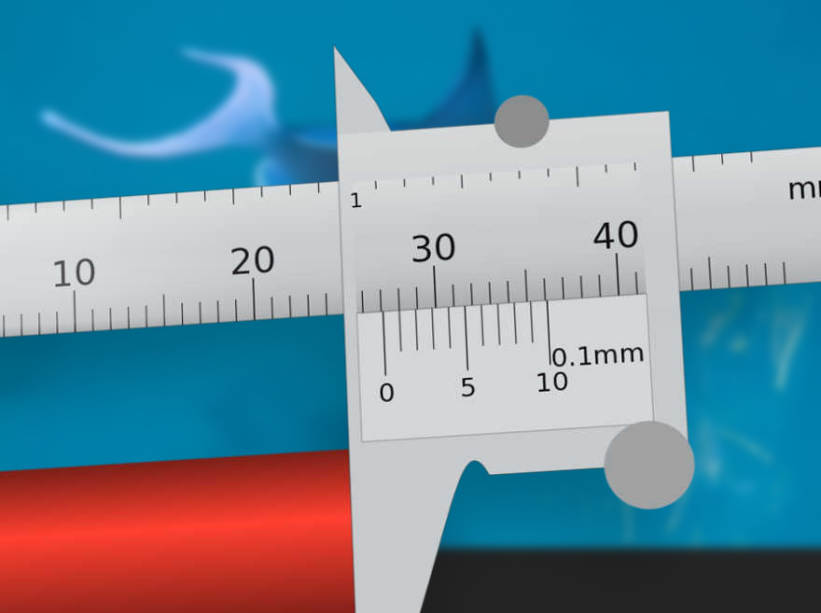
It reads value=27.1 unit=mm
